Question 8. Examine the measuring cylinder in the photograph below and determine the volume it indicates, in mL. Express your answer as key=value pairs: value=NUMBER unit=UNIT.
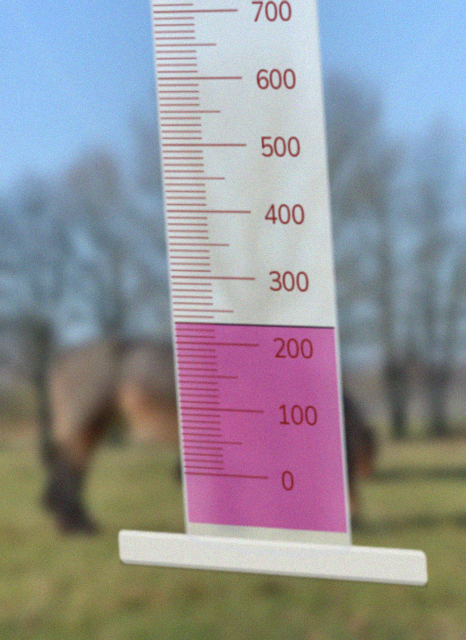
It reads value=230 unit=mL
